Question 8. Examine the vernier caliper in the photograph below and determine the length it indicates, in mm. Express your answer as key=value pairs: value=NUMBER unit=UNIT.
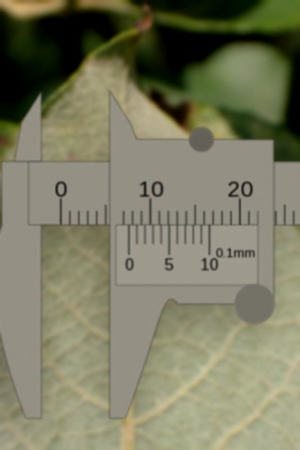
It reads value=7.6 unit=mm
